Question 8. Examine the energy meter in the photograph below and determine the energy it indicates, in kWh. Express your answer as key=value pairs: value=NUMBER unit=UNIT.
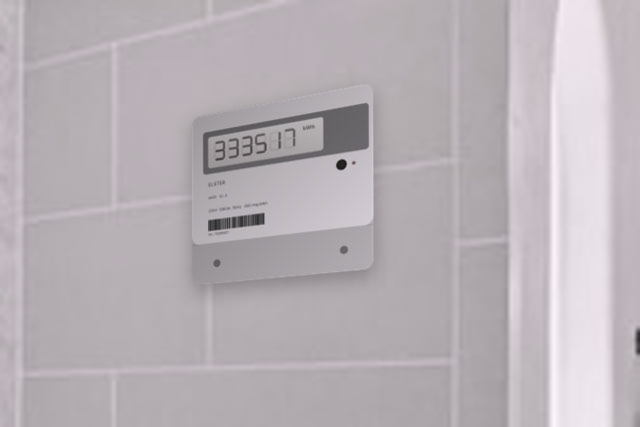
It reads value=333517 unit=kWh
